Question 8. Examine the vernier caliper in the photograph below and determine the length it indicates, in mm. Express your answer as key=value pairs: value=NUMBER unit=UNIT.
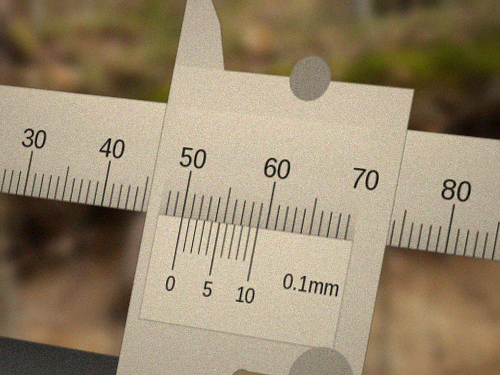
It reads value=50.0 unit=mm
